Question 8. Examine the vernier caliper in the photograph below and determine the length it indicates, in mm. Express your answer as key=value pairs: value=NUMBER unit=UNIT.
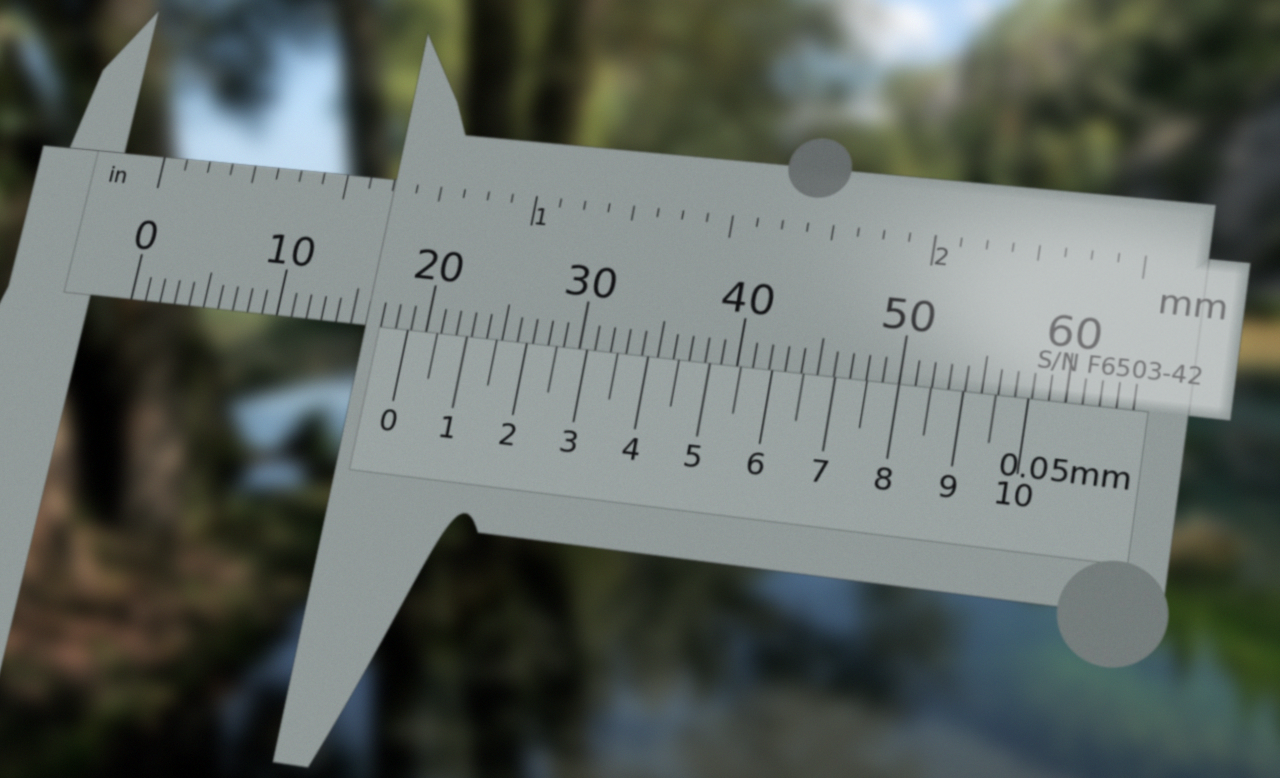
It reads value=18.8 unit=mm
